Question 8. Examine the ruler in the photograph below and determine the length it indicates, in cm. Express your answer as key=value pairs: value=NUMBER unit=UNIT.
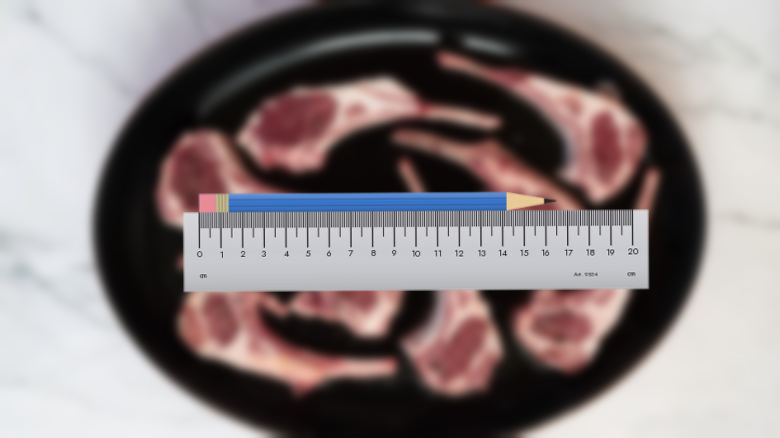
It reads value=16.5 unit=cm
